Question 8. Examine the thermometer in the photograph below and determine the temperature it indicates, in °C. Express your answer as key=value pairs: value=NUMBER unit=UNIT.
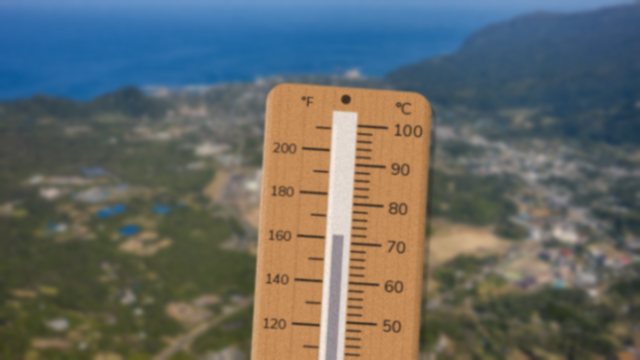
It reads value=72 unit=°C
